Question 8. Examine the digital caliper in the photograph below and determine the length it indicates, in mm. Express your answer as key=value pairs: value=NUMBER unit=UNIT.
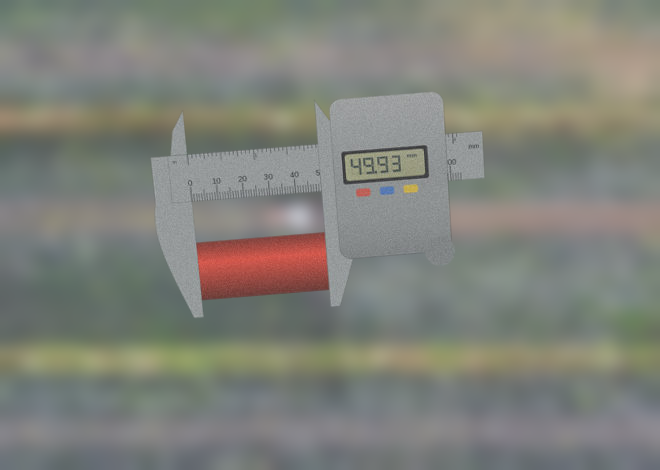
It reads value=49.93 unit=mm
